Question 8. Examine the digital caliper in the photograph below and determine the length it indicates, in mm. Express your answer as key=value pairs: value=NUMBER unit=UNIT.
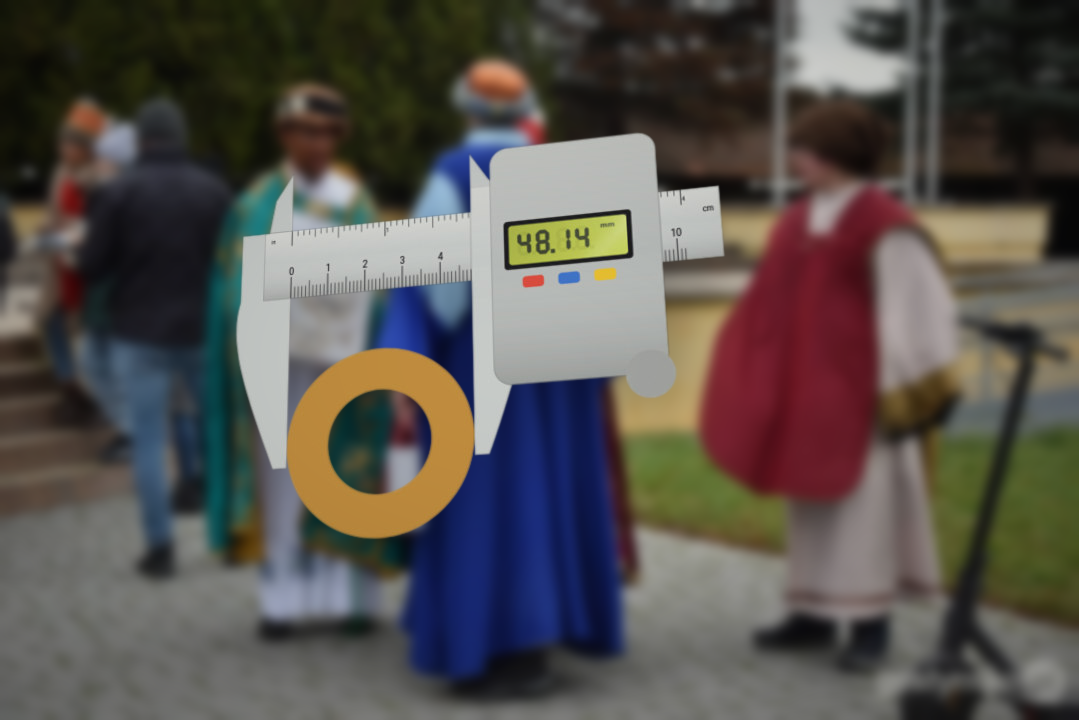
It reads value=48.14 unit=mm
